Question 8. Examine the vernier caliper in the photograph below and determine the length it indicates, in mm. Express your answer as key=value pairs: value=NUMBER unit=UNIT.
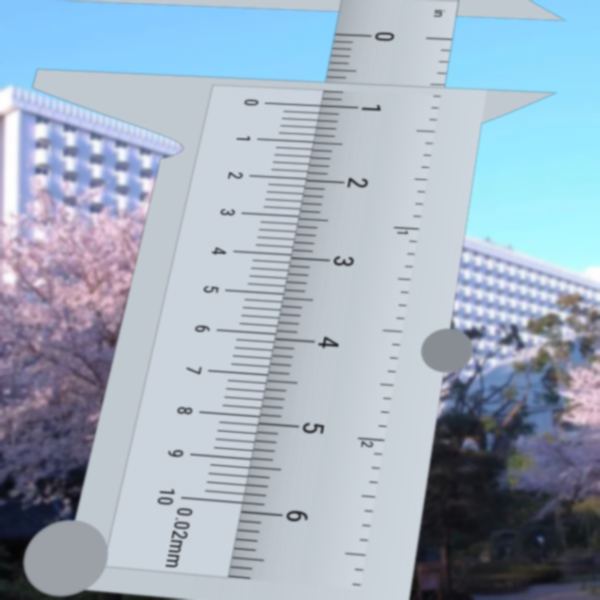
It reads value=10.0 unit=mm
